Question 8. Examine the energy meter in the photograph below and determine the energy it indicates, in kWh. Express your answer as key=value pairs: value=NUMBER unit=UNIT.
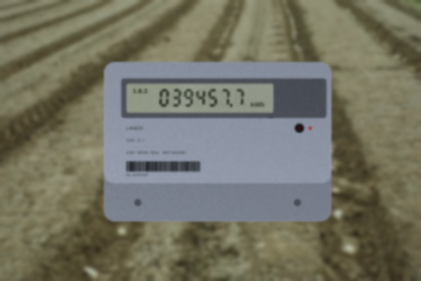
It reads value=39457.7 unit=kWh
